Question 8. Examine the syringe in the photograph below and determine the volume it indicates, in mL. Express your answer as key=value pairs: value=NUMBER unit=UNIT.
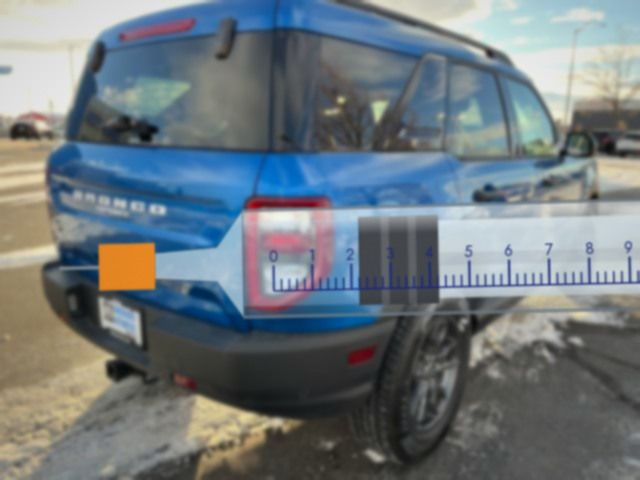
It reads value=2.2 unit=mL
